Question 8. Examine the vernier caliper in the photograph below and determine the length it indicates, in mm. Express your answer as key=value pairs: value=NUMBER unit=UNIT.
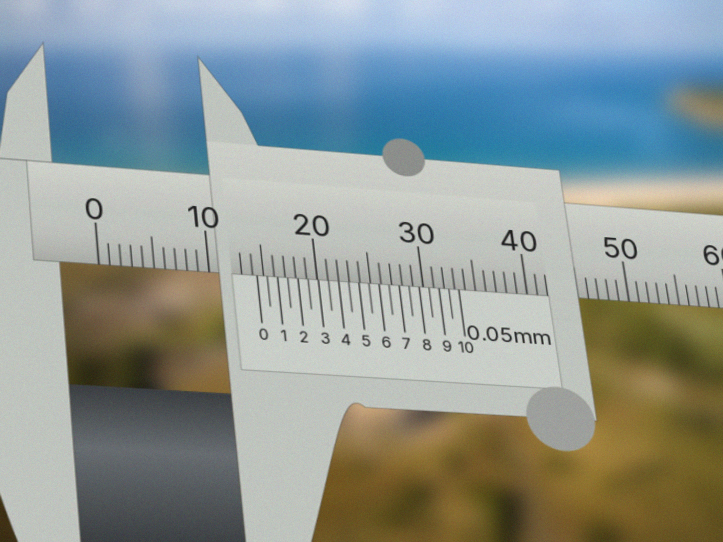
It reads value=14.4 unit=mm
